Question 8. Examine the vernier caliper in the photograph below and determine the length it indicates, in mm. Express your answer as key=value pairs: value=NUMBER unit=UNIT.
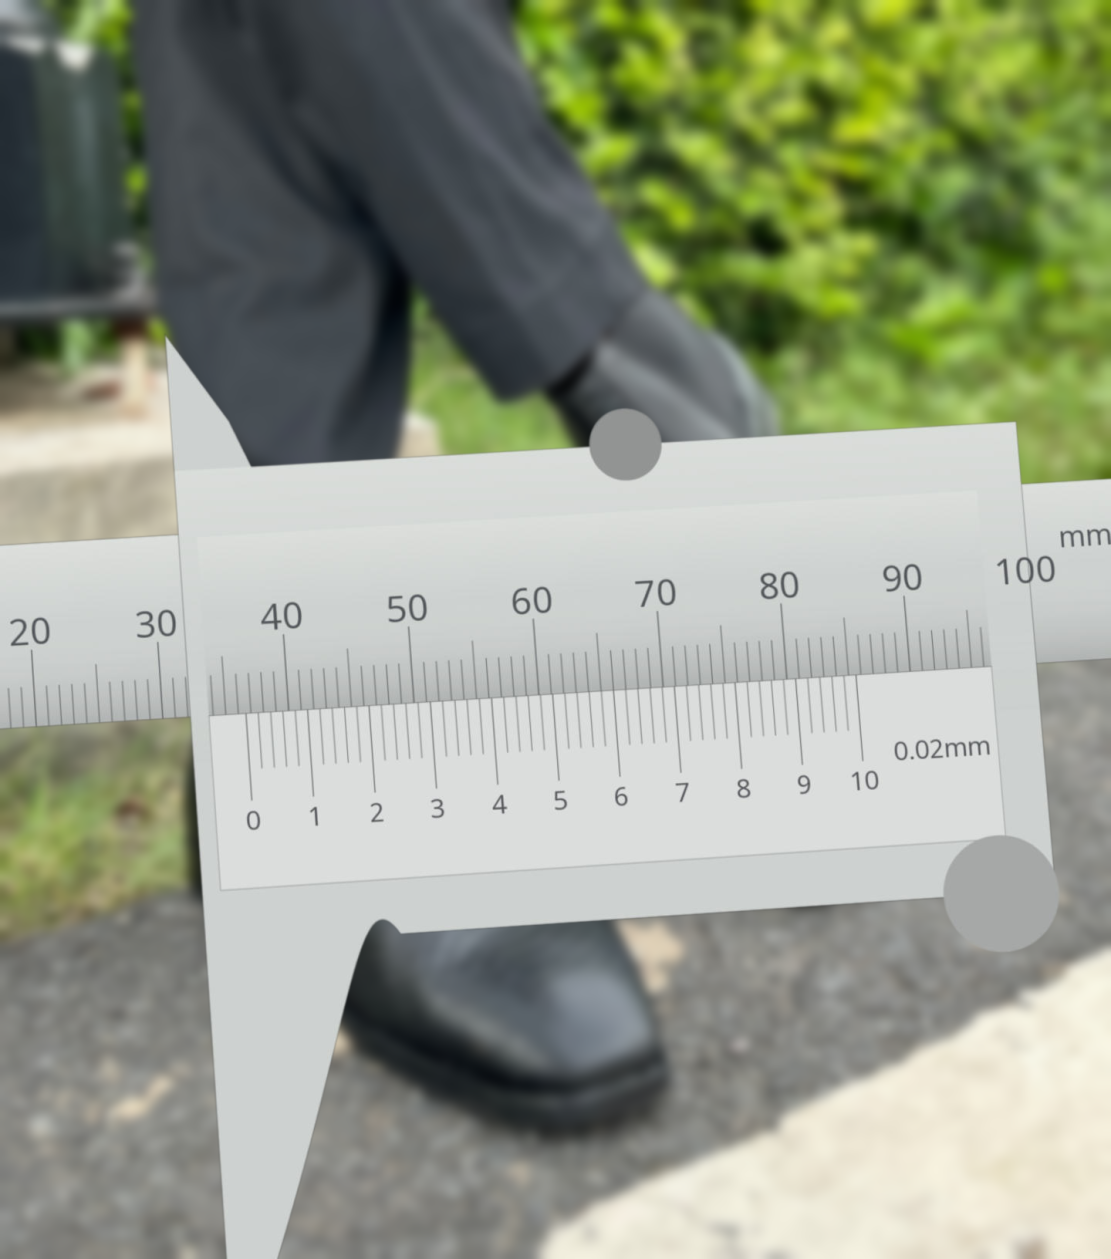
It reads value=36.6 unit=mm
